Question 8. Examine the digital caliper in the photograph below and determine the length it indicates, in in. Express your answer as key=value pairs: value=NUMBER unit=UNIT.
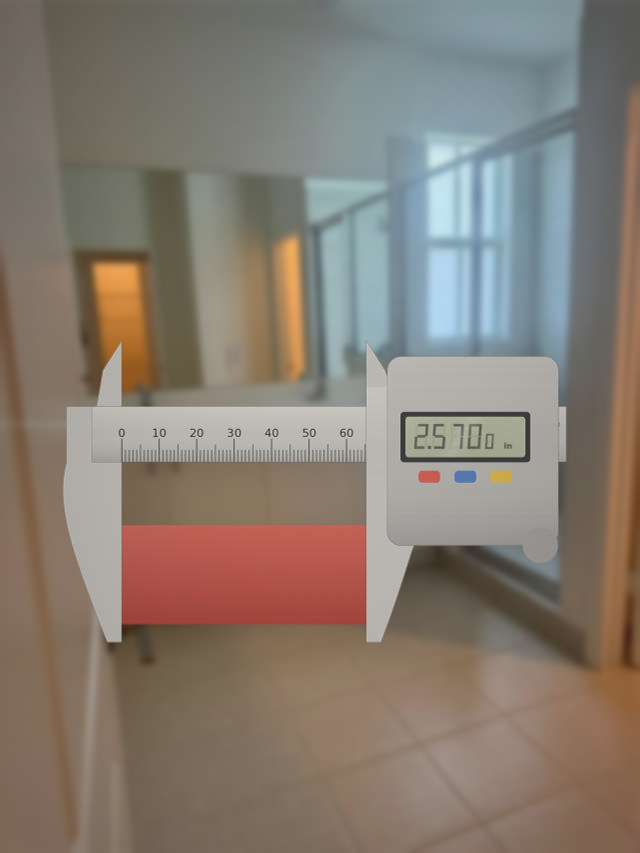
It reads value=2.5700 unit=in
